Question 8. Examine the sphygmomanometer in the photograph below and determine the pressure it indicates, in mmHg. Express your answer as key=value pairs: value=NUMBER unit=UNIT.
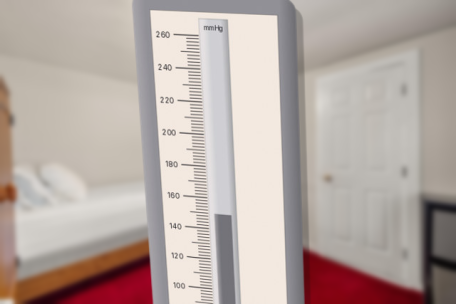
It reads value=150 unit=mmHg
